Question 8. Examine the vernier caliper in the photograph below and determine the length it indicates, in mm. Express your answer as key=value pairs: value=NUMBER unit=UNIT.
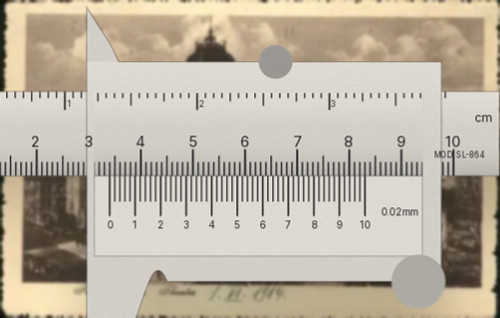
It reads value=34.0 unit=mm
